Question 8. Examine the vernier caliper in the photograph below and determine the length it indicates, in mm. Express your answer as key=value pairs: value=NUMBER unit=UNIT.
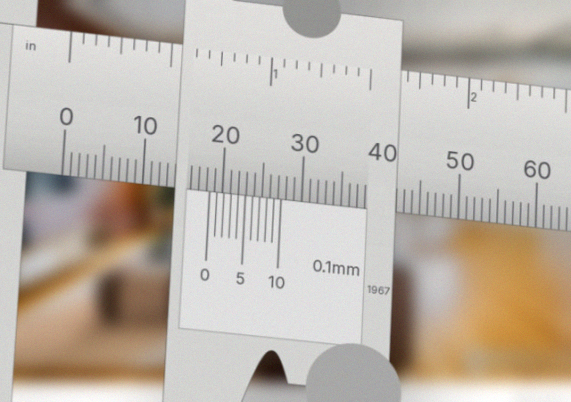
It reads value=18.4 unit=mm
